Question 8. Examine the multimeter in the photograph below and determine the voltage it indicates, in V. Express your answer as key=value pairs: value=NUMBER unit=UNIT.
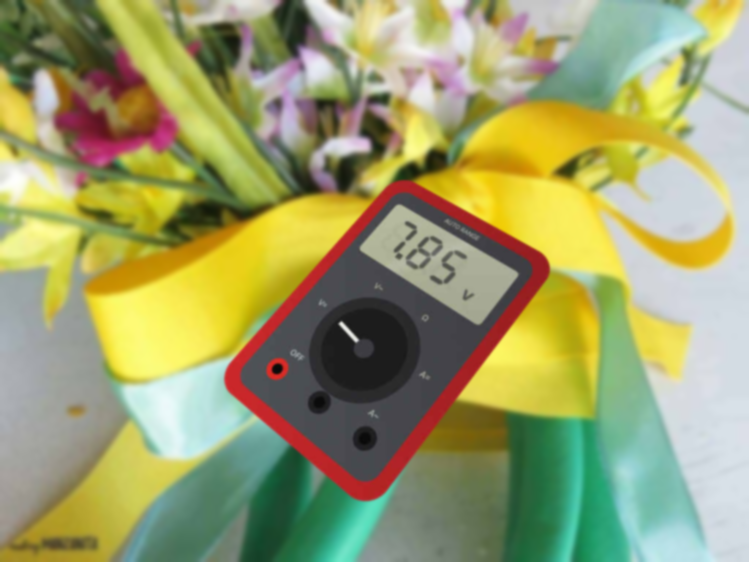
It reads value=7.85 unit=V
